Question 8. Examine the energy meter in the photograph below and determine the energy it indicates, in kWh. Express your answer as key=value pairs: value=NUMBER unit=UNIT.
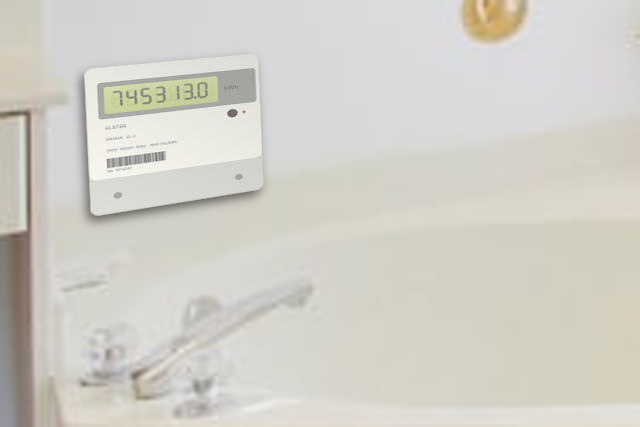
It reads value=745313.0 unit=kWh
